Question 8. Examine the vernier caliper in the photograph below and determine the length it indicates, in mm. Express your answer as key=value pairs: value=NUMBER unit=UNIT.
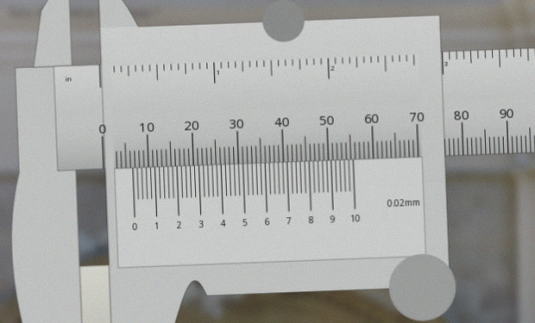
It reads value=6.5 unit=mm
